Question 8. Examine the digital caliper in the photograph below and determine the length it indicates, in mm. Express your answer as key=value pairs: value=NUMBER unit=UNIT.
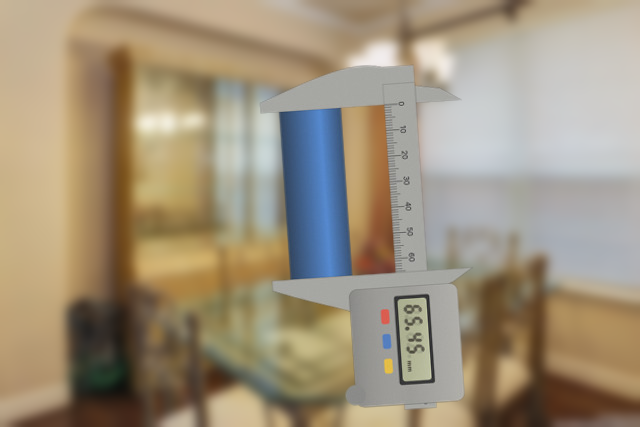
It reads value=65.45 unit=mm
